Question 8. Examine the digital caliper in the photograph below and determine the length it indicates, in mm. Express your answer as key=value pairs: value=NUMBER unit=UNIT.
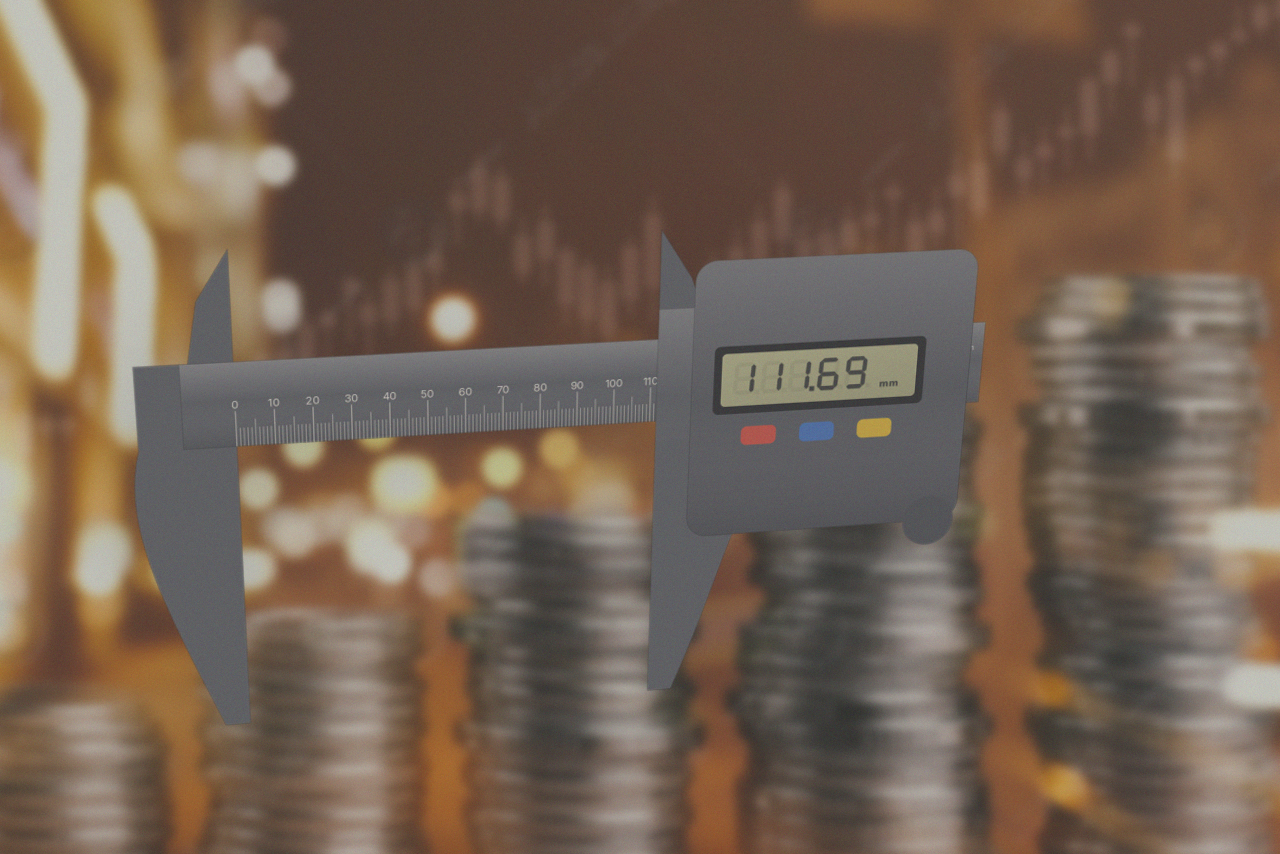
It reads value=111.69 unit=mm
